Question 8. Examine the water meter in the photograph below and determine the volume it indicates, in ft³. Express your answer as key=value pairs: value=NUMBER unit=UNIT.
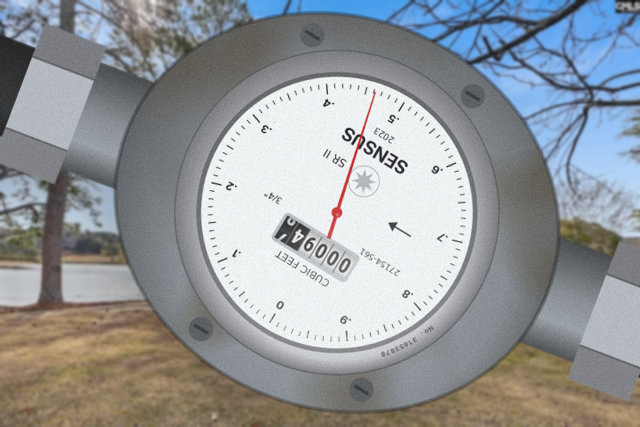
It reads value=947.46 unit=ft³
